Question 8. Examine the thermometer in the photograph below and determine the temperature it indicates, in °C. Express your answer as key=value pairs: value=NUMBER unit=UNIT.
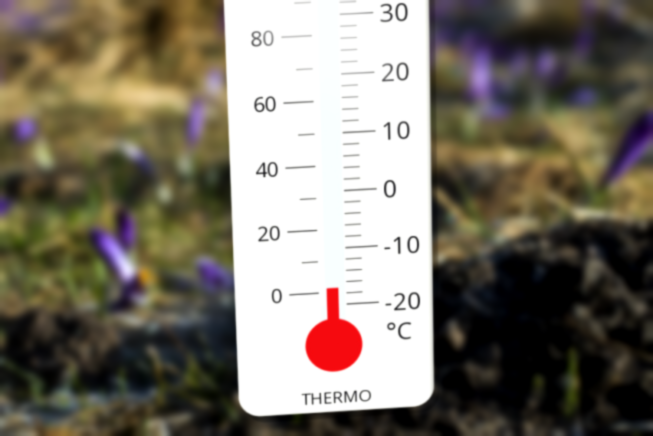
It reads value=-17 unit=°C
